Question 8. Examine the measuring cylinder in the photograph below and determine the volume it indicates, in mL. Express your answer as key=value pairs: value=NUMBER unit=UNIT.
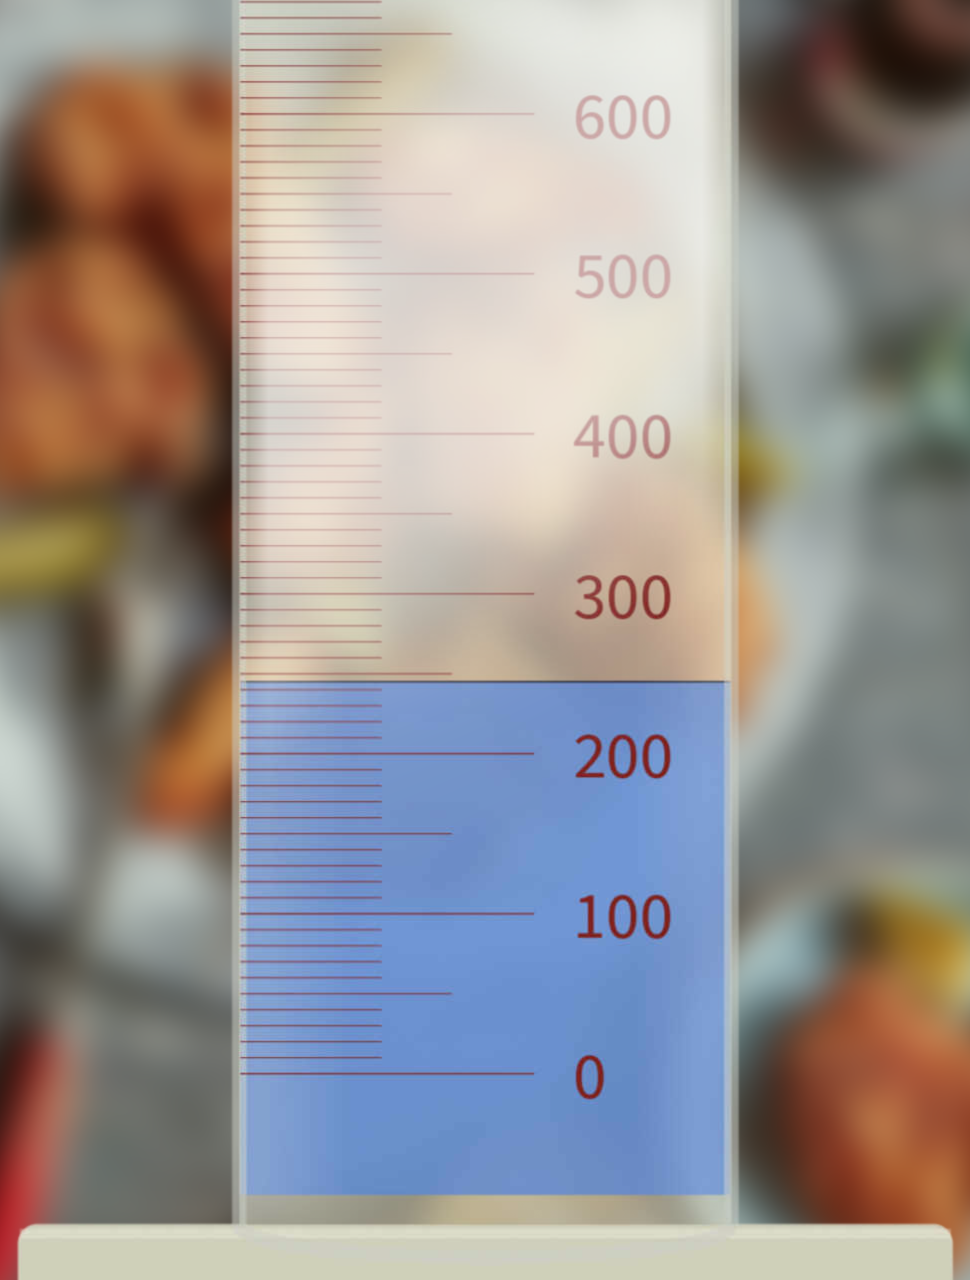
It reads value=245 unit=mL
